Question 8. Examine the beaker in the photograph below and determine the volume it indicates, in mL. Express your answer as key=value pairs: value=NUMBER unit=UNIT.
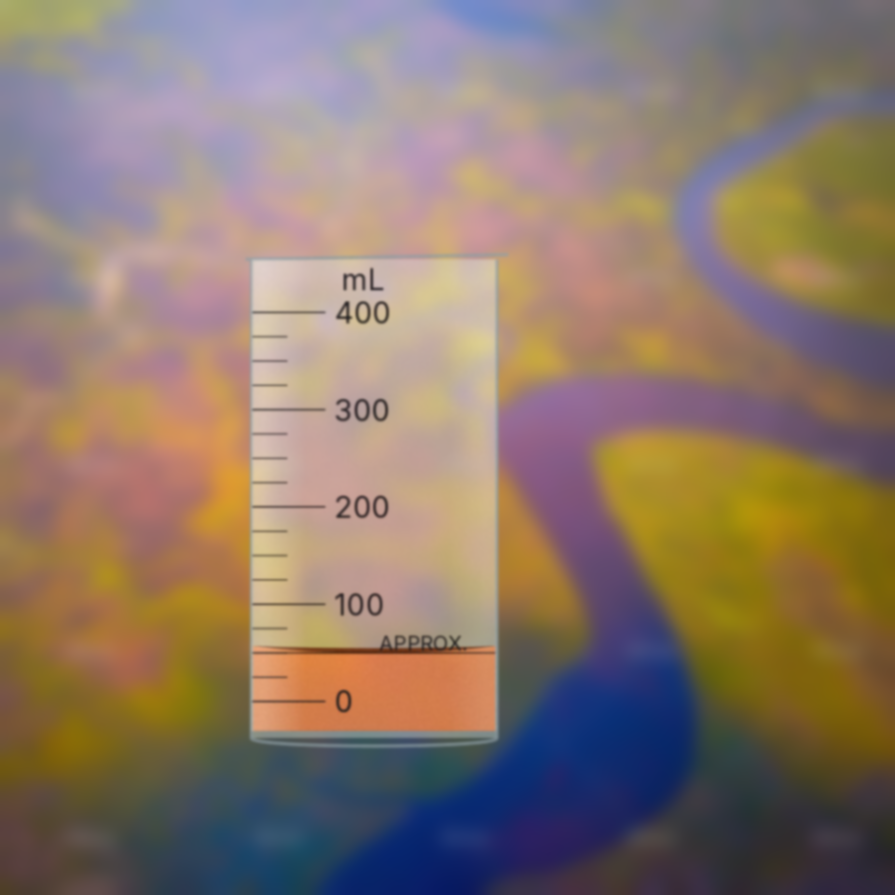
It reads value=50 unit=mL
